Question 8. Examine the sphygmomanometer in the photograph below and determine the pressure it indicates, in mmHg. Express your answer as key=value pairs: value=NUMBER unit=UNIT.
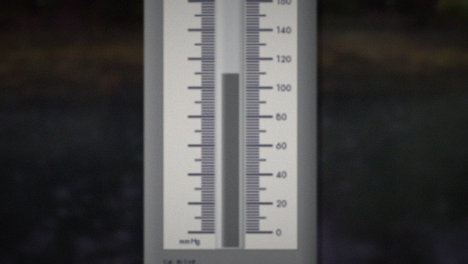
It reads value=110 unit=mmHg
